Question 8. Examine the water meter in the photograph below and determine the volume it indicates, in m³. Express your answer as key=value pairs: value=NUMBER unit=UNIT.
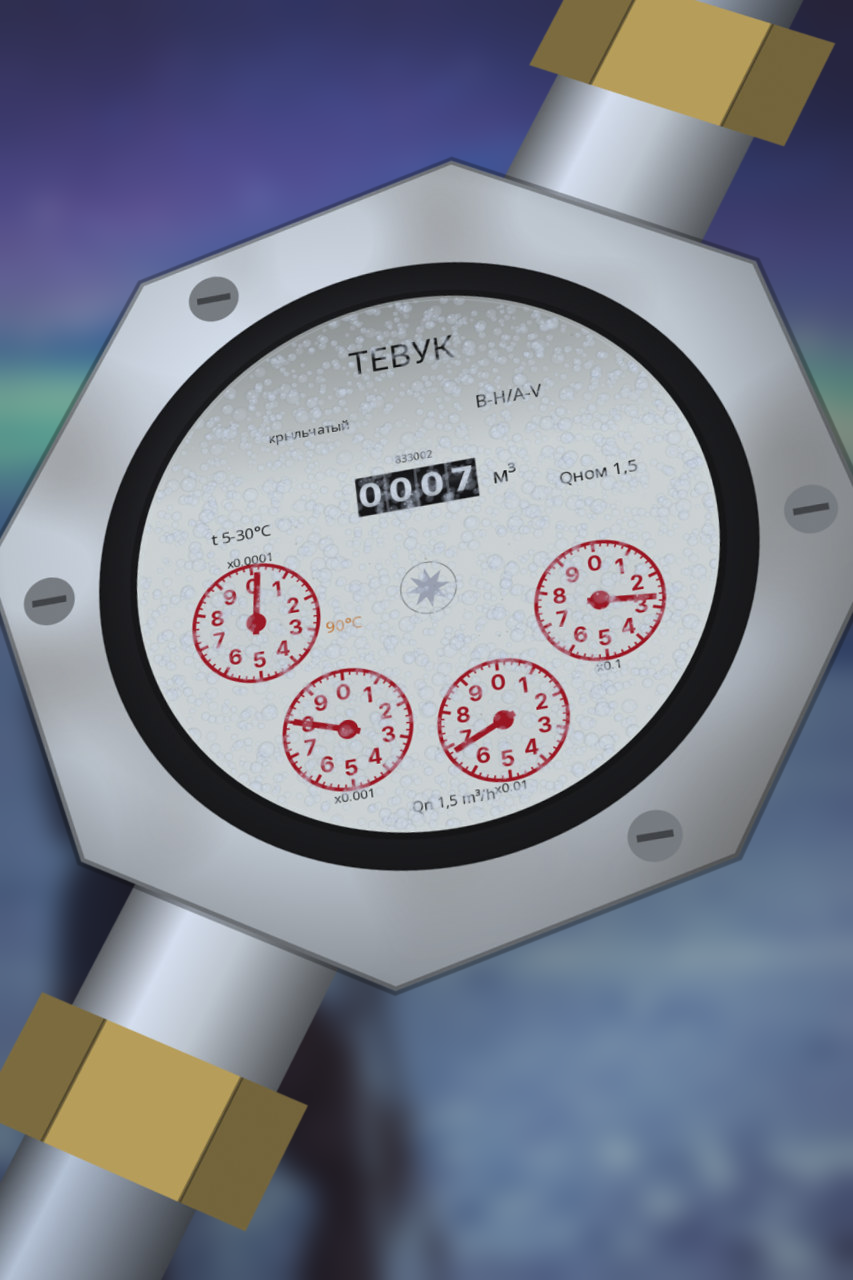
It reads value=7.2680 unit=m³
